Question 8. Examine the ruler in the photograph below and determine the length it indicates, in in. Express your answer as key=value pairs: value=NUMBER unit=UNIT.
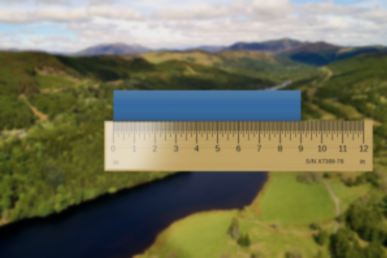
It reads value=9 unit=in
